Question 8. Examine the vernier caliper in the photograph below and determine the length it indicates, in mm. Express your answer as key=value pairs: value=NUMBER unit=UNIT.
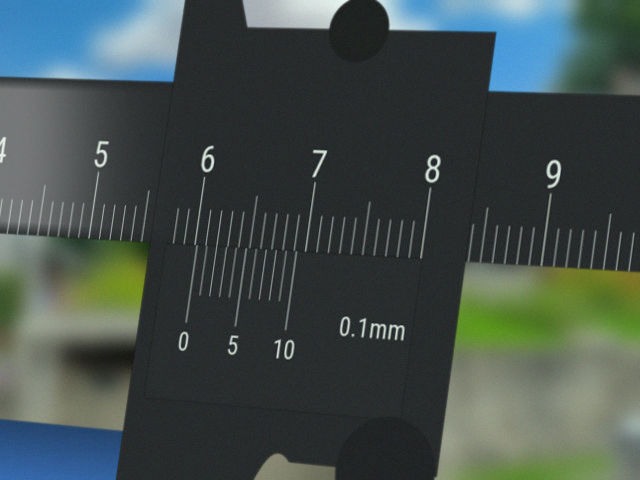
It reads value=60.2 unit=mm
